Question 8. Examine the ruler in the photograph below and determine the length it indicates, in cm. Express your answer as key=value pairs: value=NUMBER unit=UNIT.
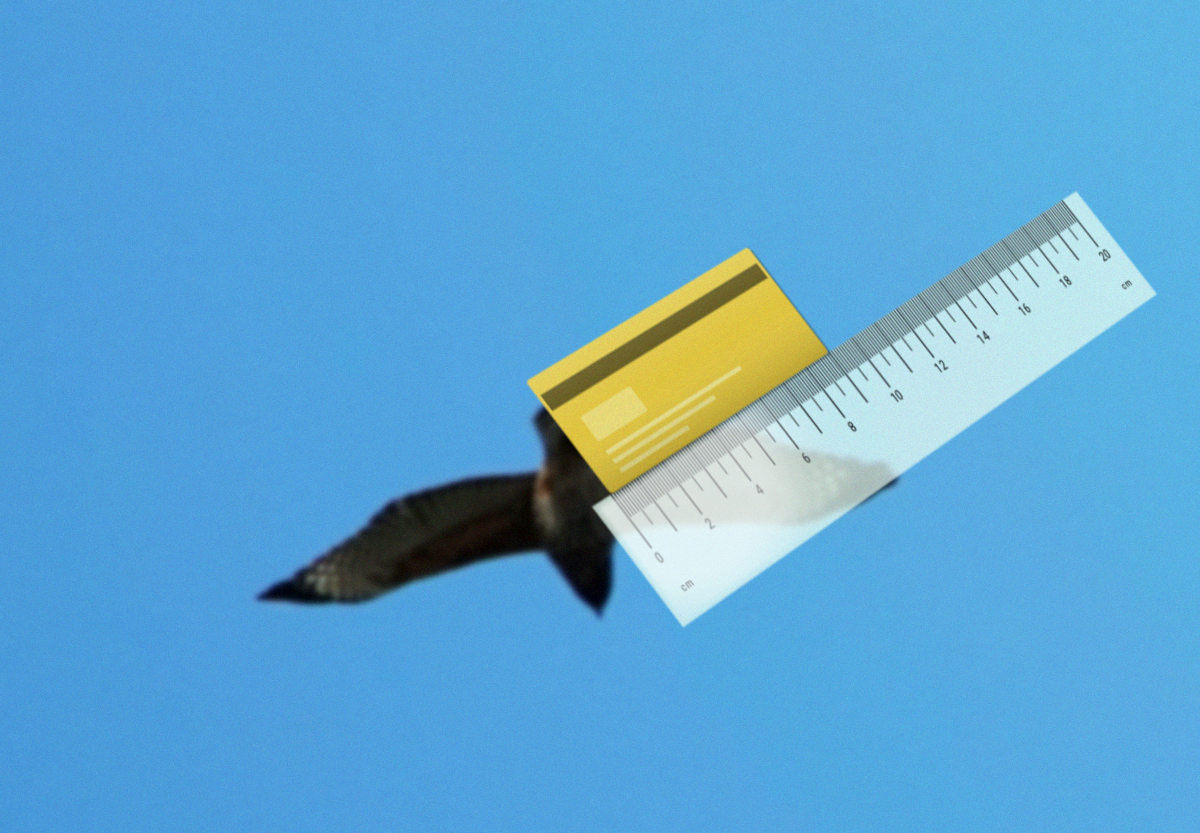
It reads value=9 unit=cm
